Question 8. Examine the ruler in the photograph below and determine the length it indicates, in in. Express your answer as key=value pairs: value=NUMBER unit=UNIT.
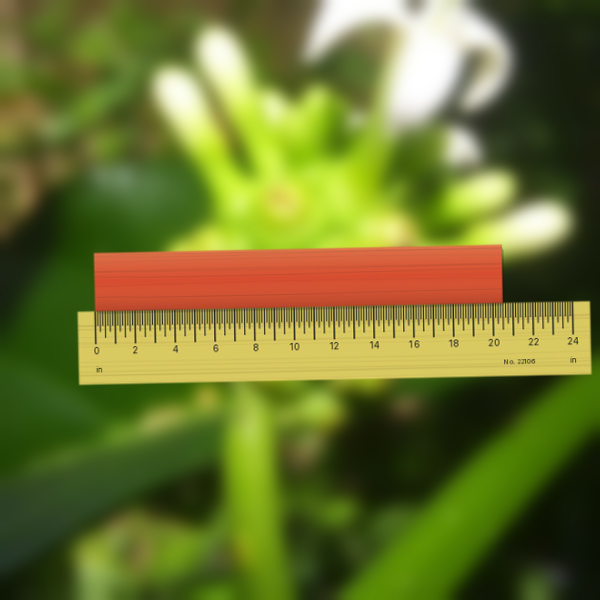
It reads value=20.5 unit=in
